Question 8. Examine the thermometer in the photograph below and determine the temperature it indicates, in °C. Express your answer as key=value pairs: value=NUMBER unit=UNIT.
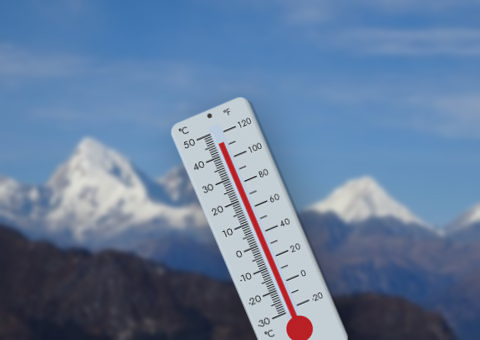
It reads value=45 unit=°C
